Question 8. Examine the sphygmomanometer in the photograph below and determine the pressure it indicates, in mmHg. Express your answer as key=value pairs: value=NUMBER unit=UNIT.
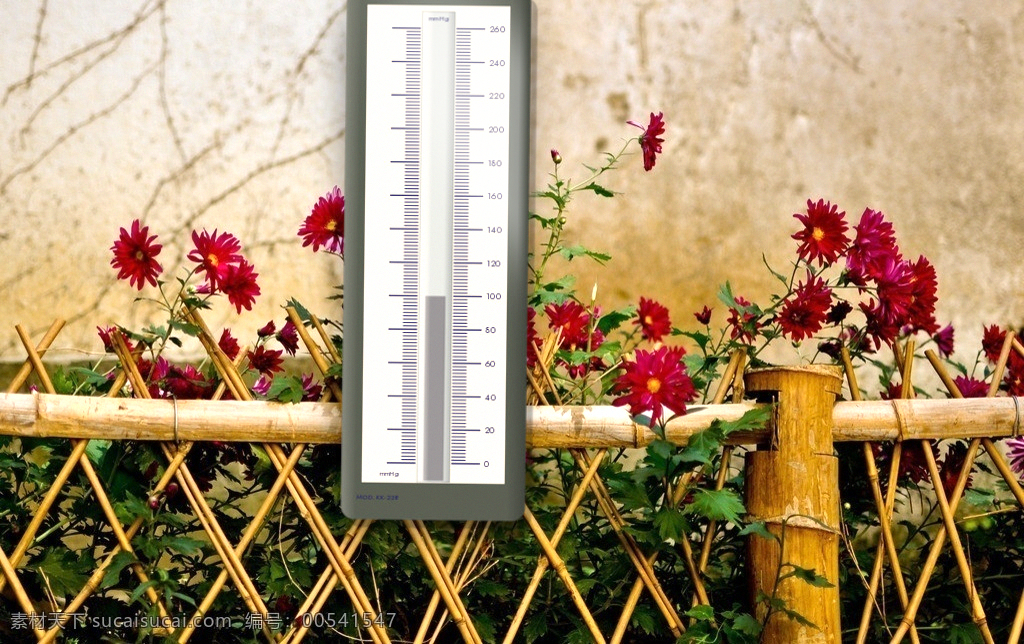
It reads value=100 unit=mmHg
